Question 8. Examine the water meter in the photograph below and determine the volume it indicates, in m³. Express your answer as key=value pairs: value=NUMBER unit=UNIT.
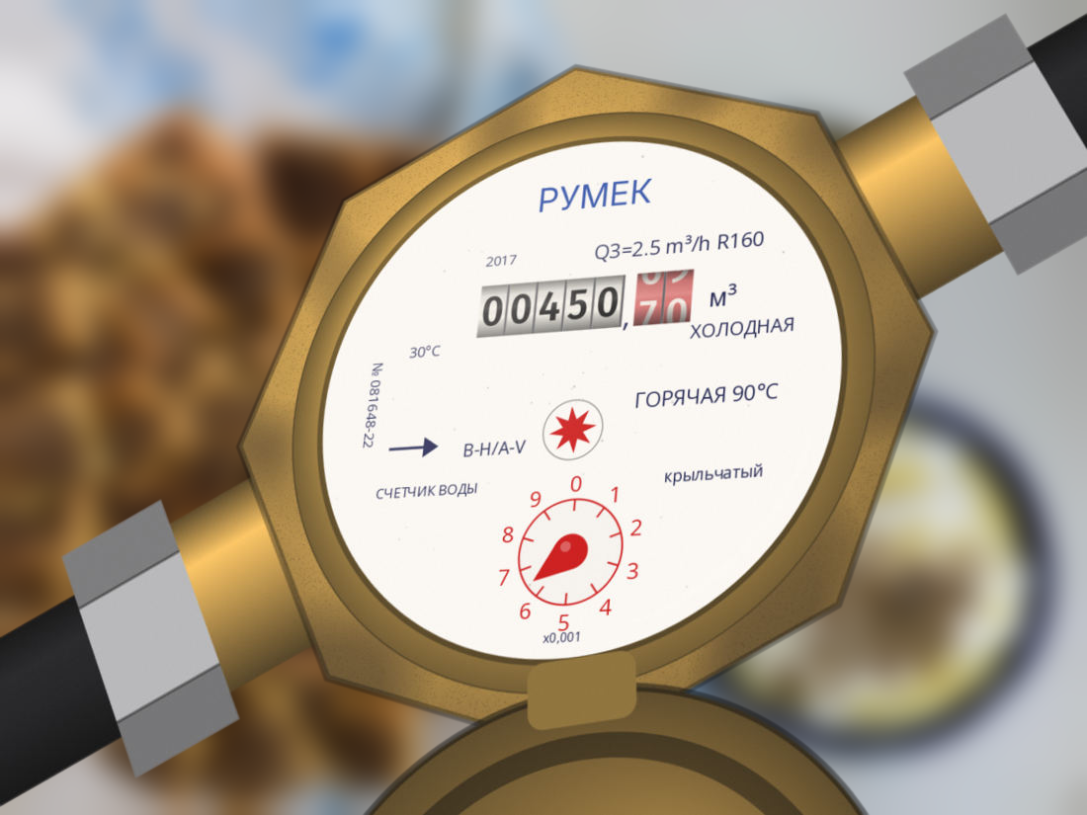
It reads value=450.696 unit=m³
